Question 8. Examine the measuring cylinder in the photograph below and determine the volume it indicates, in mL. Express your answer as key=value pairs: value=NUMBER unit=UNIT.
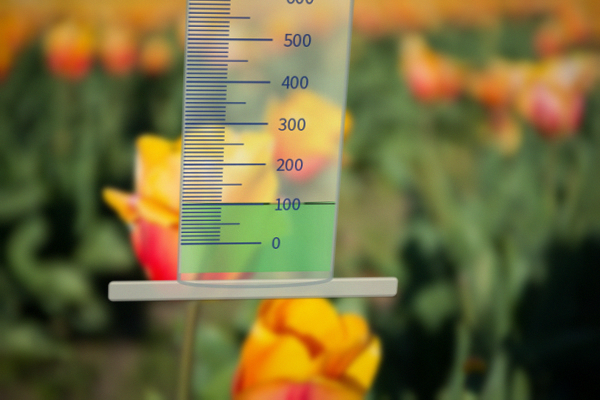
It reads value=100 unit=mL
